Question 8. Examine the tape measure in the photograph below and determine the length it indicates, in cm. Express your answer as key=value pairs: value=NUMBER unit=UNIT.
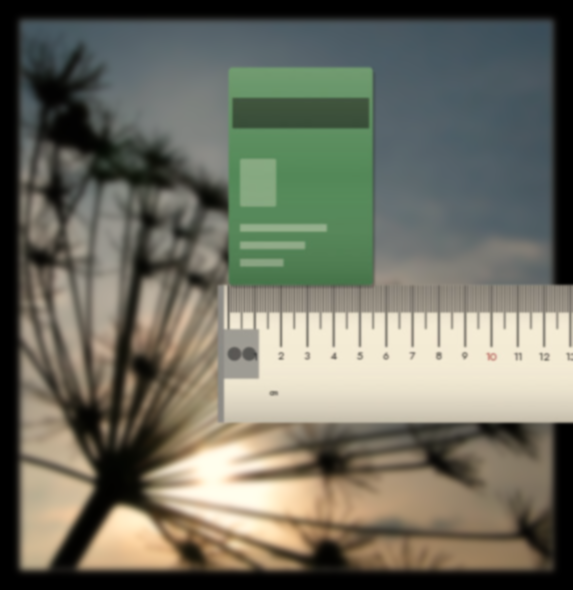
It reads value=5.5 unit=cm
